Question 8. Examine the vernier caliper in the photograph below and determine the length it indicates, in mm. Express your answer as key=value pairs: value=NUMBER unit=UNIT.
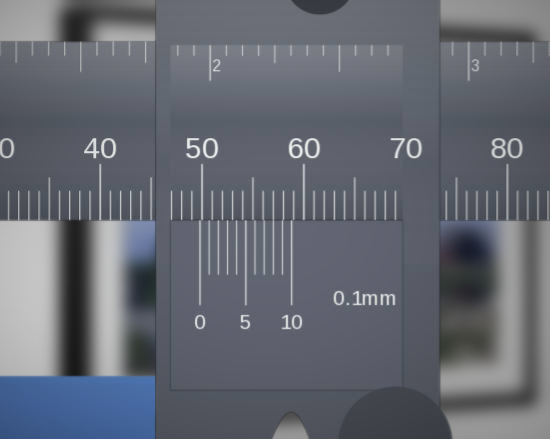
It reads value=49.8 unit=mm
